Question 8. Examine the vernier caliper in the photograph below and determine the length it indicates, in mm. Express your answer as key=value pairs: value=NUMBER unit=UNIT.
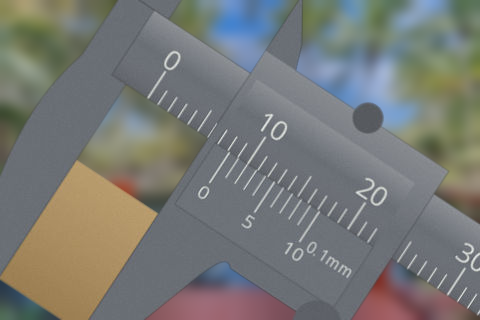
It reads value=8.2 unit=mm
